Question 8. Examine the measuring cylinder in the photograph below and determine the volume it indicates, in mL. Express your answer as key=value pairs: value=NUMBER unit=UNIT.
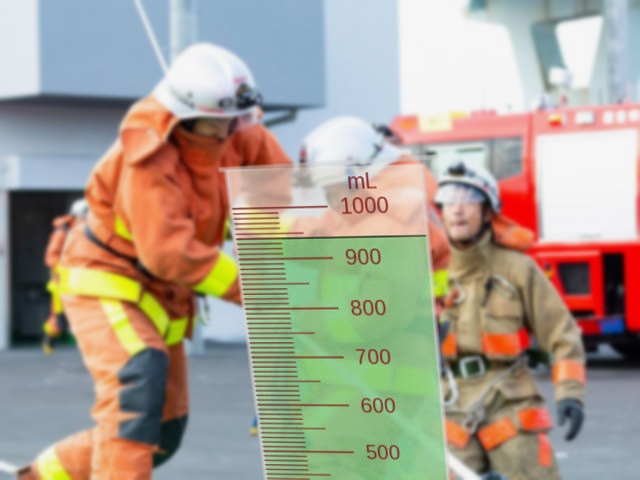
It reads value=940 unit=mL
